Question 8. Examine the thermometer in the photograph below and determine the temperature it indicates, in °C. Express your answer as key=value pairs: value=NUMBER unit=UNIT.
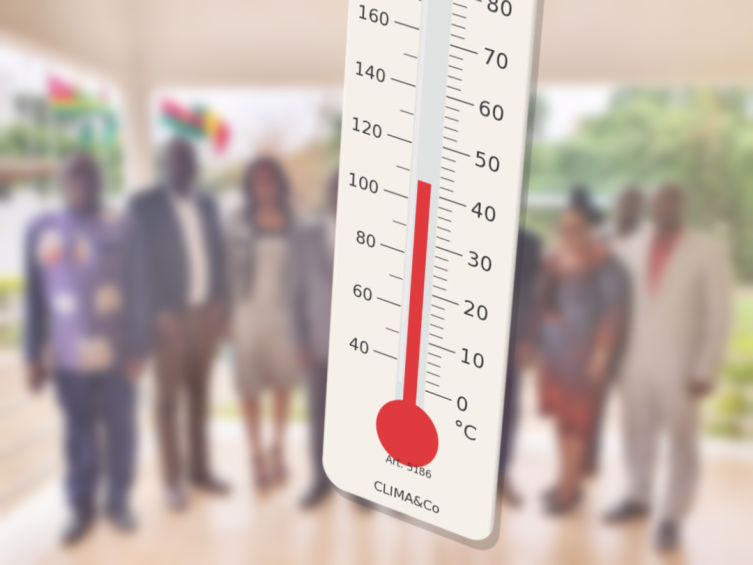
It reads value=42 unit=°C
